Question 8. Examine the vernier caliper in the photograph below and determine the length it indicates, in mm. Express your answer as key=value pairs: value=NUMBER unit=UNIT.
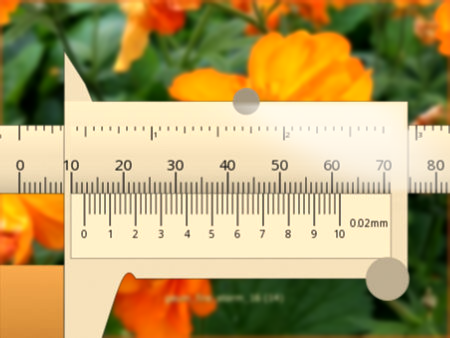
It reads value=12.5 unit=mm
